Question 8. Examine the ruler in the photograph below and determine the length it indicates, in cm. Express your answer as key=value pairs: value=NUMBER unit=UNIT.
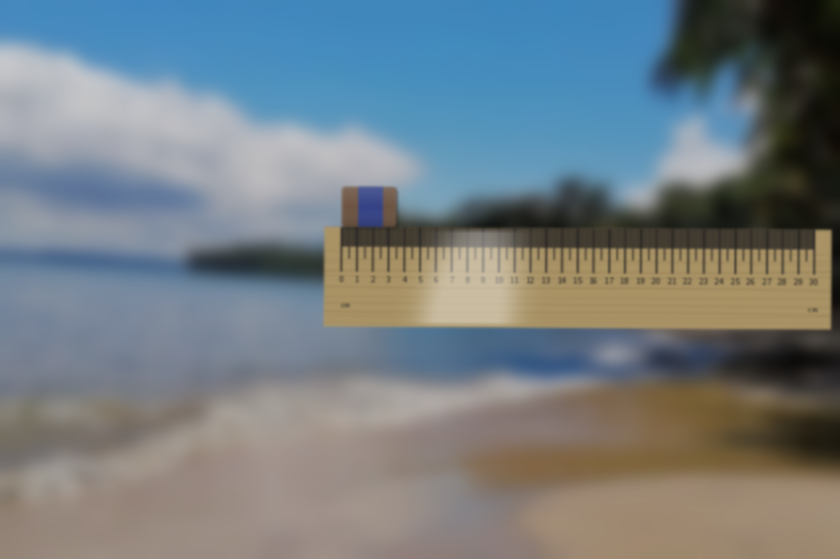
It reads value=3.5 unit=cm
